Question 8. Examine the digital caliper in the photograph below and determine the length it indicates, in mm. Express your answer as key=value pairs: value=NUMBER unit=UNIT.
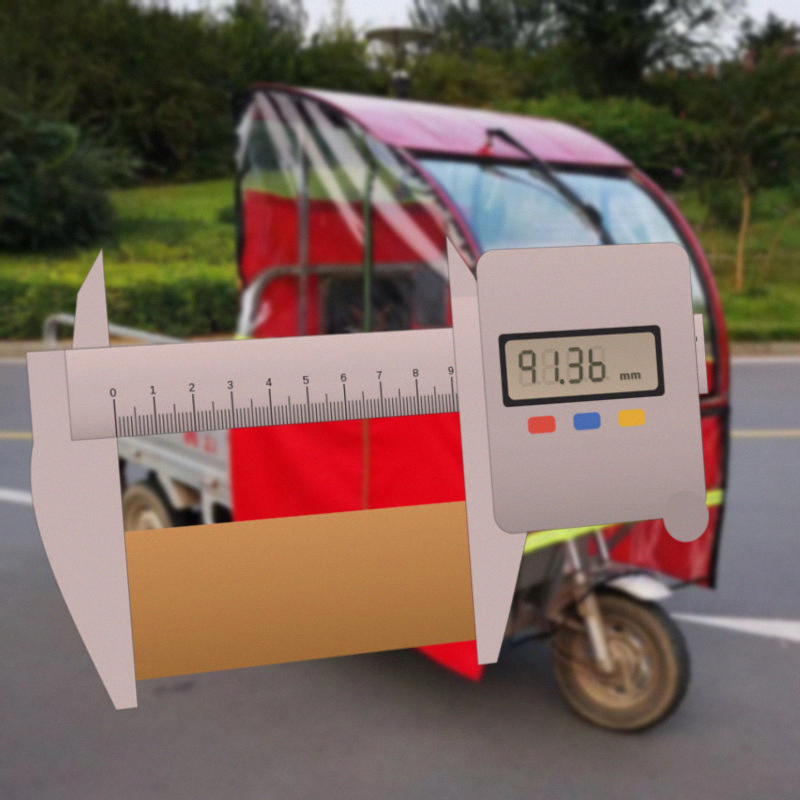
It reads value=91.36 unit=mm
